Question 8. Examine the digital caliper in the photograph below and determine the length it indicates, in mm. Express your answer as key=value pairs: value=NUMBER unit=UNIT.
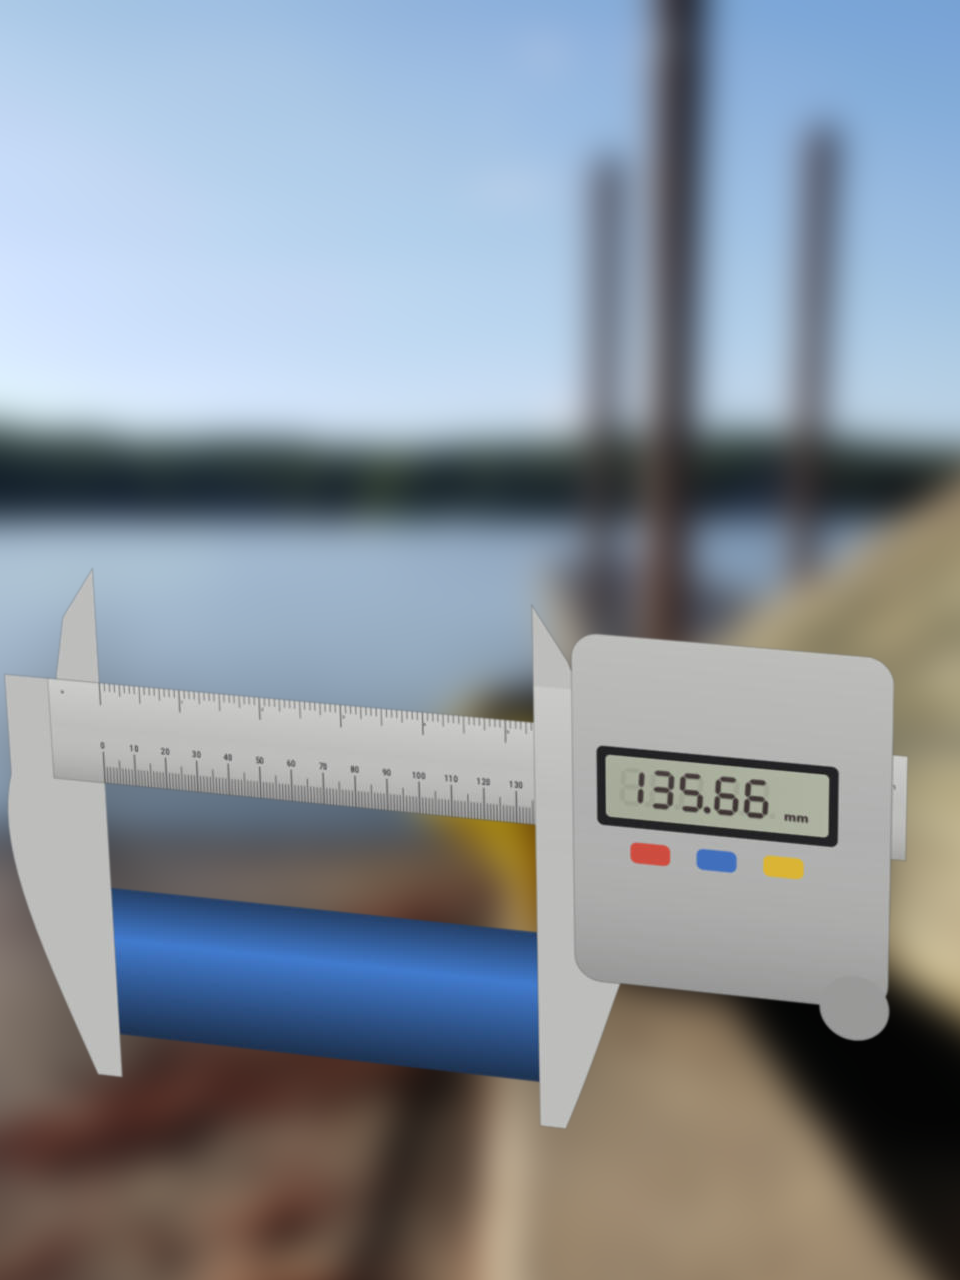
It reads value=135.66 unit=mm
